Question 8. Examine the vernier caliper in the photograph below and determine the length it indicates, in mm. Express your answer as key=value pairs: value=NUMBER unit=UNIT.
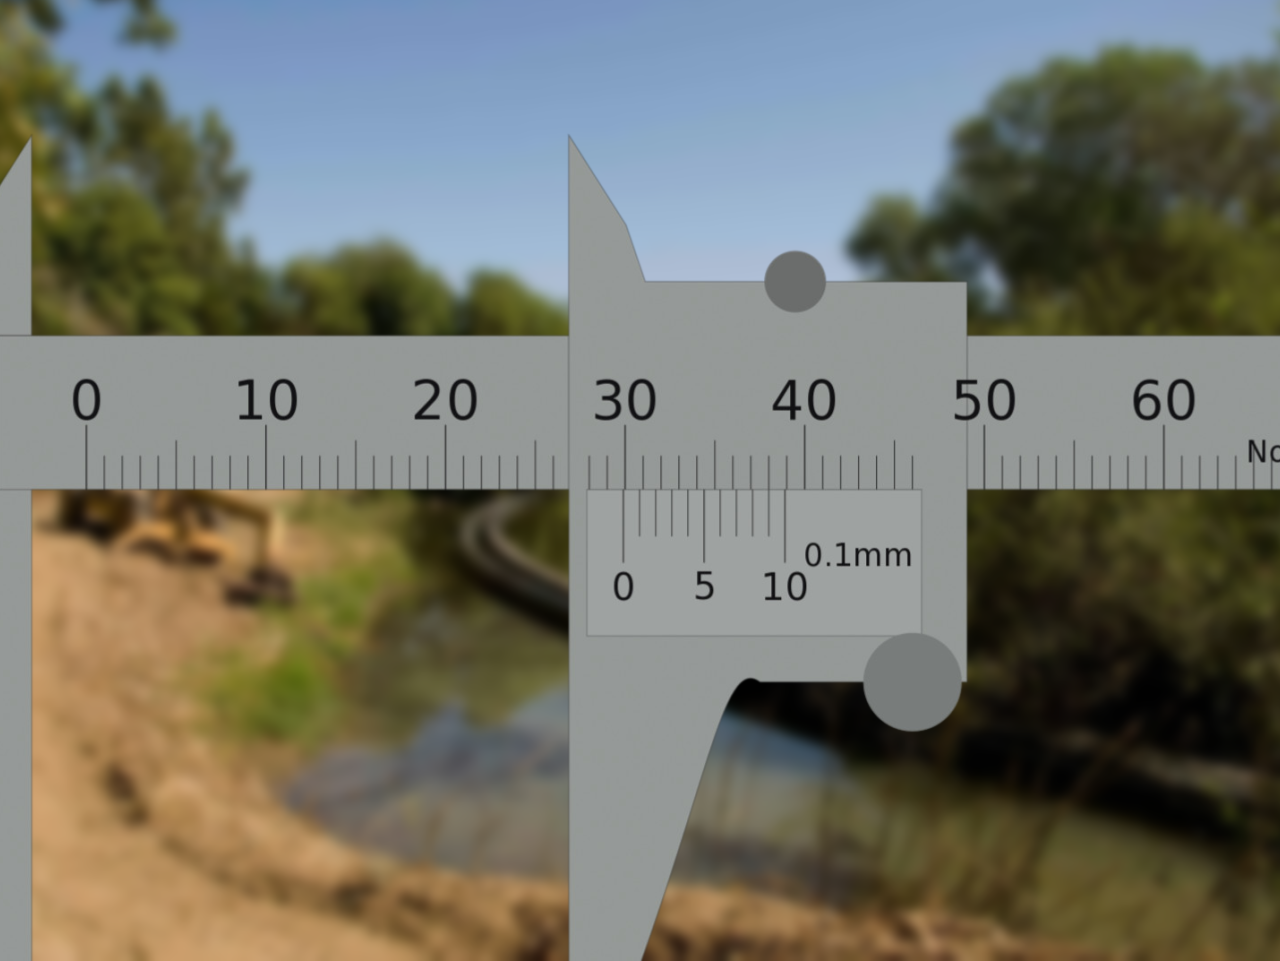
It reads value=29.9 unit=mm
